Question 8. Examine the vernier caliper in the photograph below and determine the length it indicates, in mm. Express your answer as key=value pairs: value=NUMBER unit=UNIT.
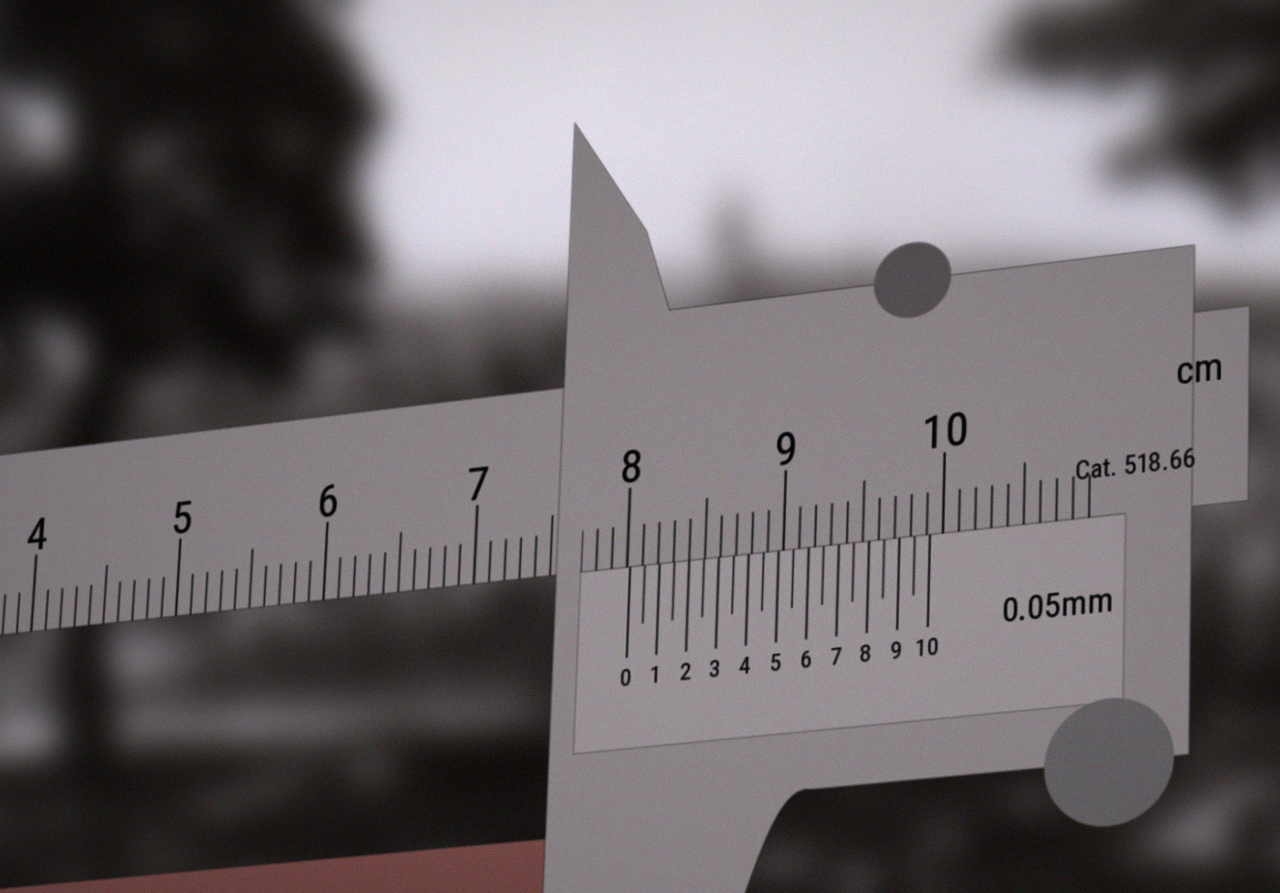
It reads value=80.2 unit=mm
